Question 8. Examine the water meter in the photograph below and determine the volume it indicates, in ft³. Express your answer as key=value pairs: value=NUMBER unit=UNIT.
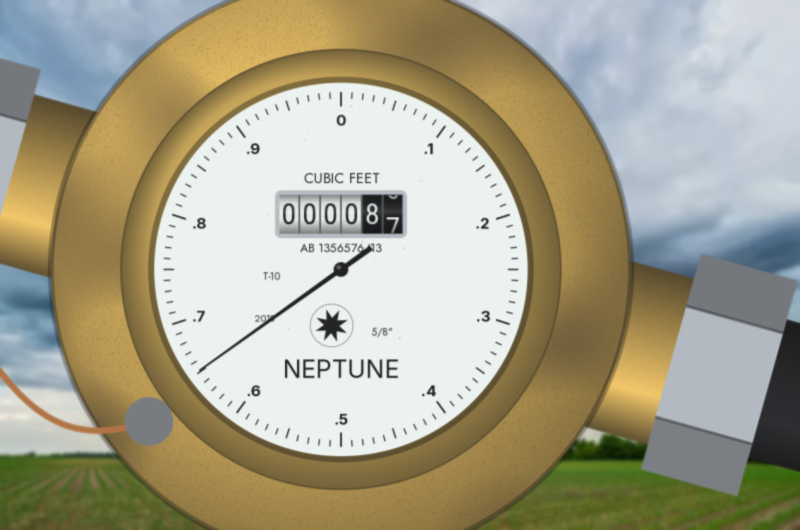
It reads value=86.65 unit=ft³
